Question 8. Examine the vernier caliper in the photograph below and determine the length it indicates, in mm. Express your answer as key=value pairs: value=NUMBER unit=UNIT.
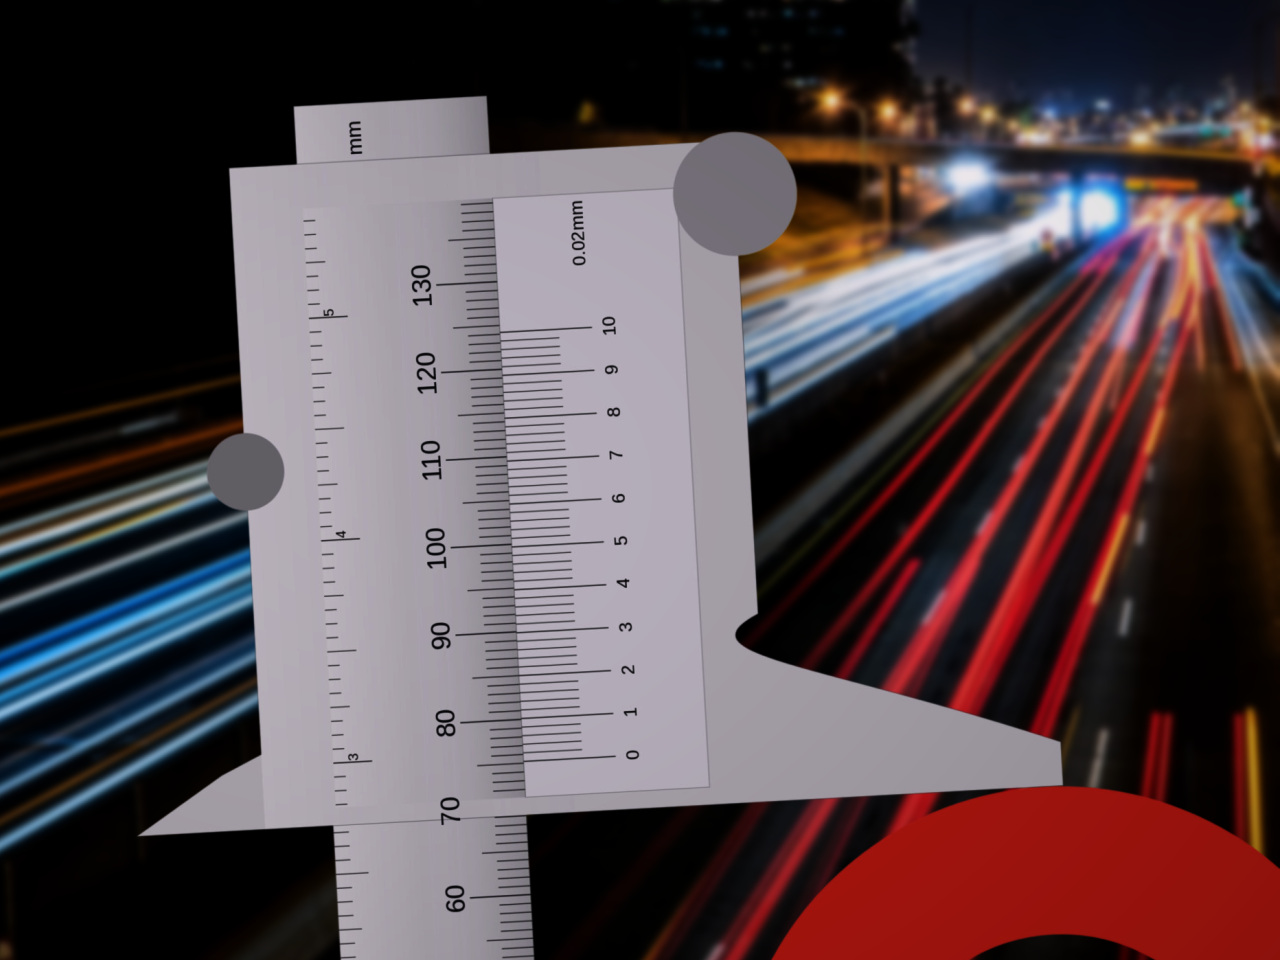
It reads value=75.2 unit=mm
